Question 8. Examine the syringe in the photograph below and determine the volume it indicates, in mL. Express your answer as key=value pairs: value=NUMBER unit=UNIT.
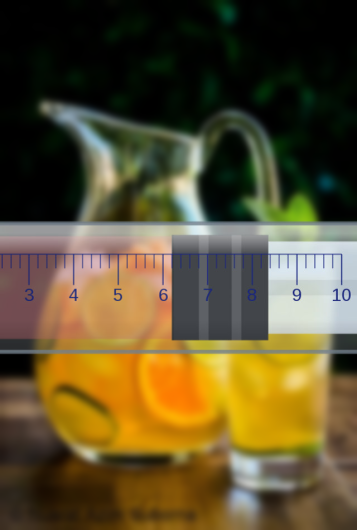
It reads value=6.2 unit=mL
